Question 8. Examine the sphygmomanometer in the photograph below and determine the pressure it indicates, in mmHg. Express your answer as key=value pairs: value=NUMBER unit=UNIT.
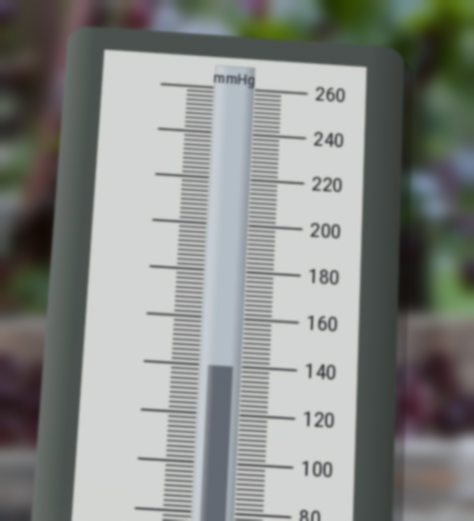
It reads value=140 unit=mmHg
